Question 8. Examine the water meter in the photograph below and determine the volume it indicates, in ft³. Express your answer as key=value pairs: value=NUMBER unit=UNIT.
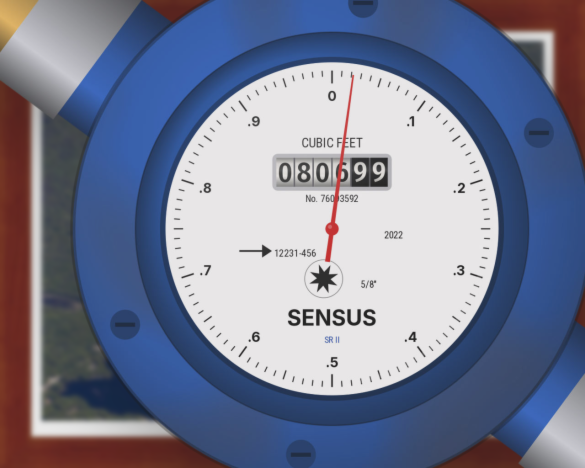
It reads value=80699.02 unit=ft³
